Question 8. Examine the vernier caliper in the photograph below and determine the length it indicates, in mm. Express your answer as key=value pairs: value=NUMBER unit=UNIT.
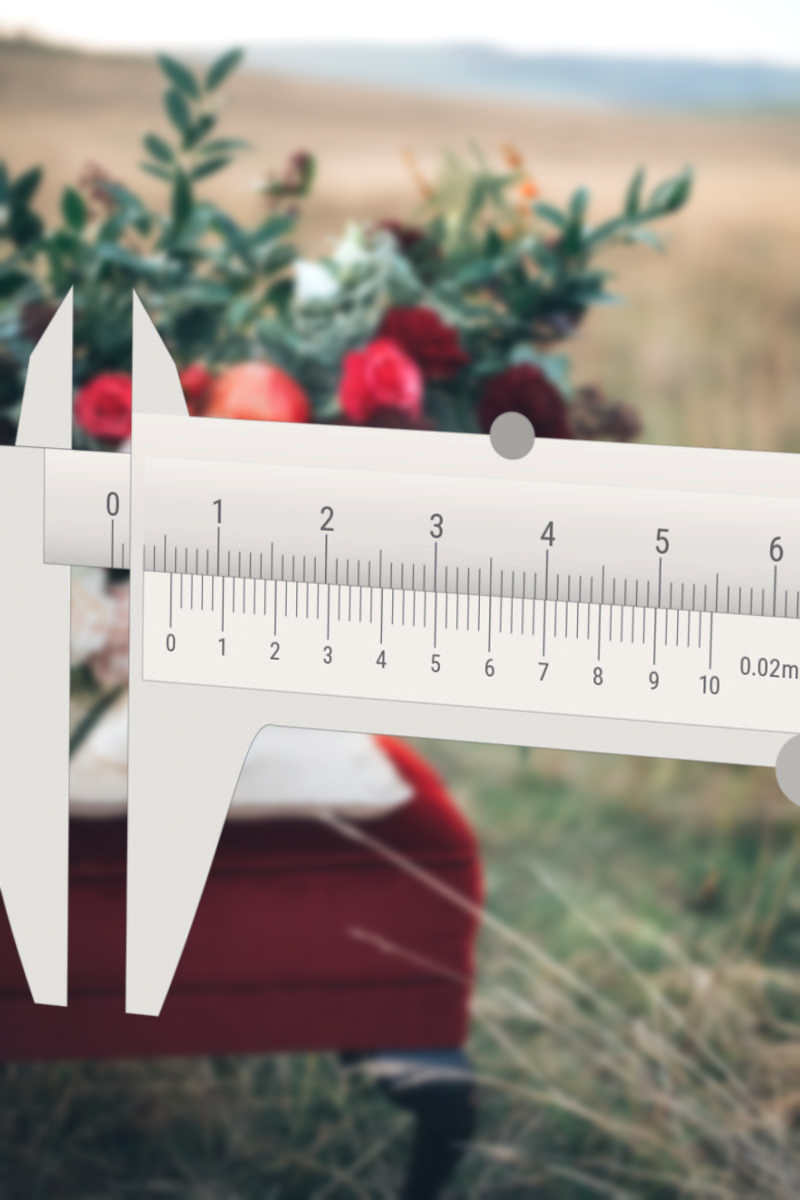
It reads value=5.6 unit=mm
